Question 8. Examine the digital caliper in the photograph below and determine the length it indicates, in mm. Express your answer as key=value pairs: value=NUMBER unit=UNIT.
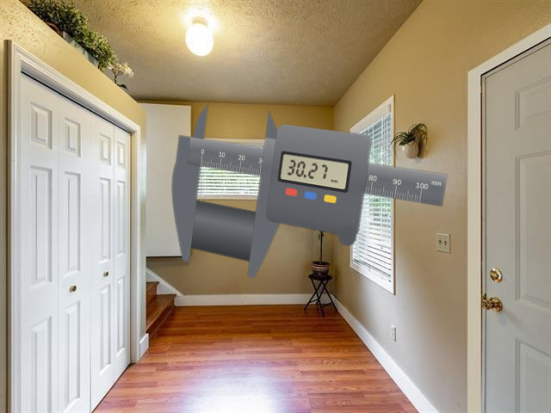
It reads value=30.27 unit=mm
